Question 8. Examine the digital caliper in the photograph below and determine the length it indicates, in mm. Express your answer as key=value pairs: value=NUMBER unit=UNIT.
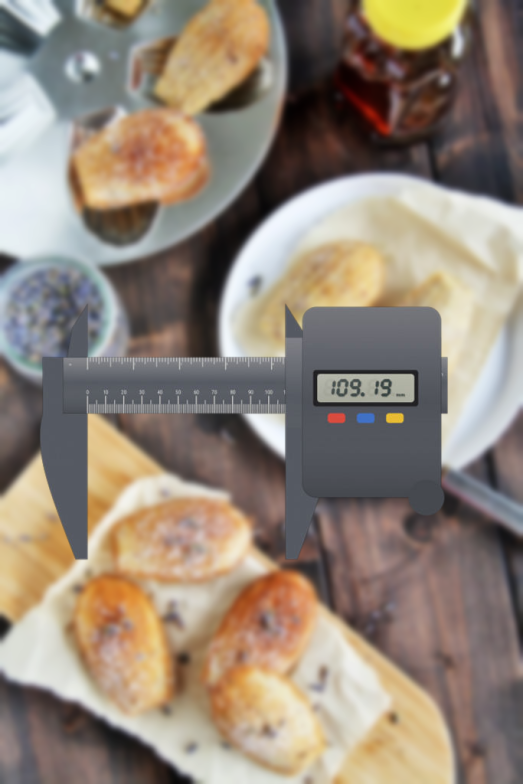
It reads value=109.19 unit=mm
